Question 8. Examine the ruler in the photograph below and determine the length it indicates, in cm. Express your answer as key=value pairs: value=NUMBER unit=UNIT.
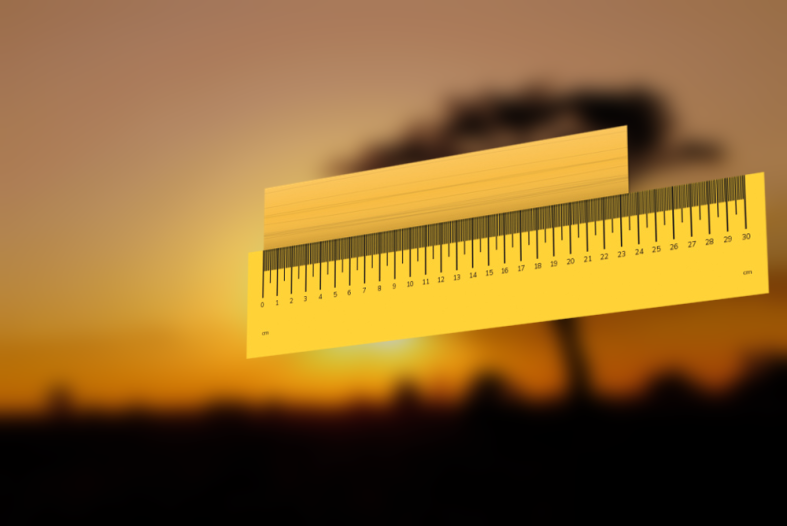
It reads value=23.5 unit=cm
